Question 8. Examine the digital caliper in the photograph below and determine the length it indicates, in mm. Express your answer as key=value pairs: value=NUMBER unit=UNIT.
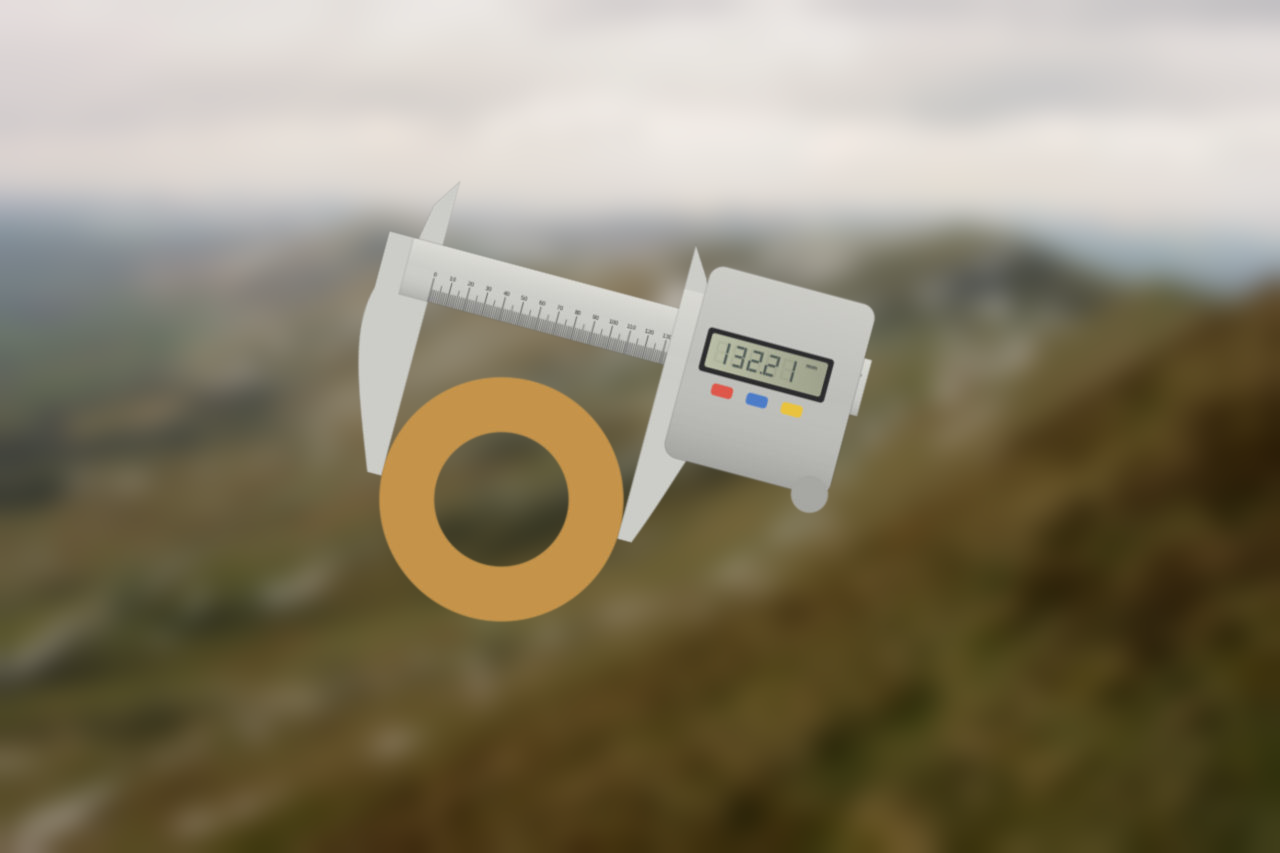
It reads value=132.21 unit=mm
